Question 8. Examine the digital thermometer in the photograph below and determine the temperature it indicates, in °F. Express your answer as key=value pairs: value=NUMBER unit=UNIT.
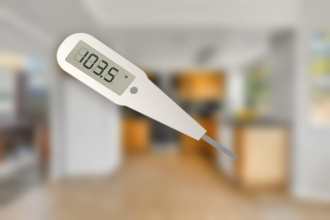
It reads value=103.5 unit=°F
